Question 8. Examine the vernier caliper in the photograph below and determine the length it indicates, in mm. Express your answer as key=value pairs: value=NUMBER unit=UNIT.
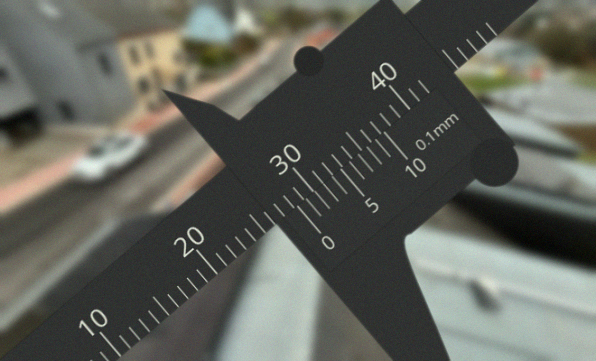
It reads value=28.3 unit=mm
